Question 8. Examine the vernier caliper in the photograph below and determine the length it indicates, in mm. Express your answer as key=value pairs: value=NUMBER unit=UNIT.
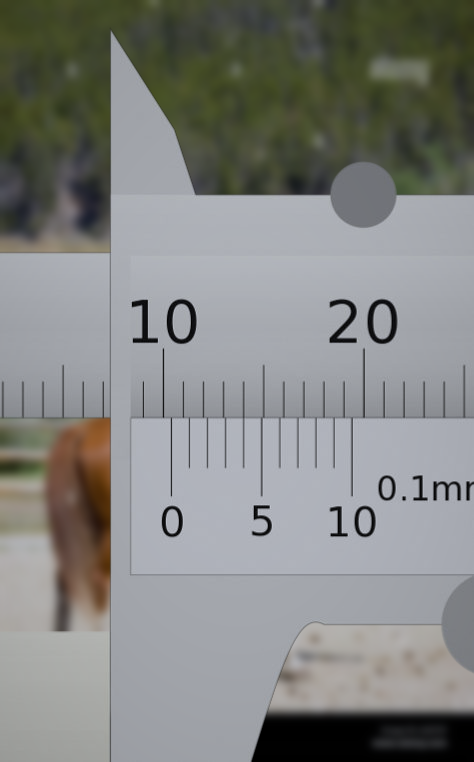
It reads value=10.4 unit=mm
